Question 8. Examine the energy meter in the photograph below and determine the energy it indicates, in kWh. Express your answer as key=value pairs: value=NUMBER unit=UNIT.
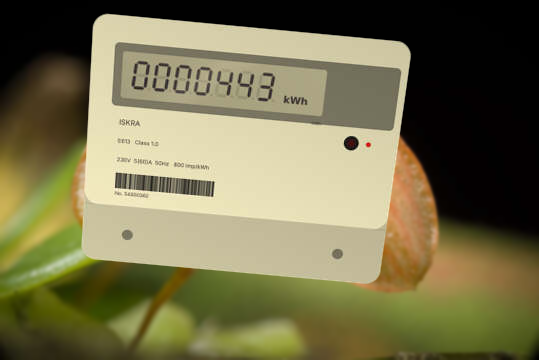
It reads value=443 unit=kWh
